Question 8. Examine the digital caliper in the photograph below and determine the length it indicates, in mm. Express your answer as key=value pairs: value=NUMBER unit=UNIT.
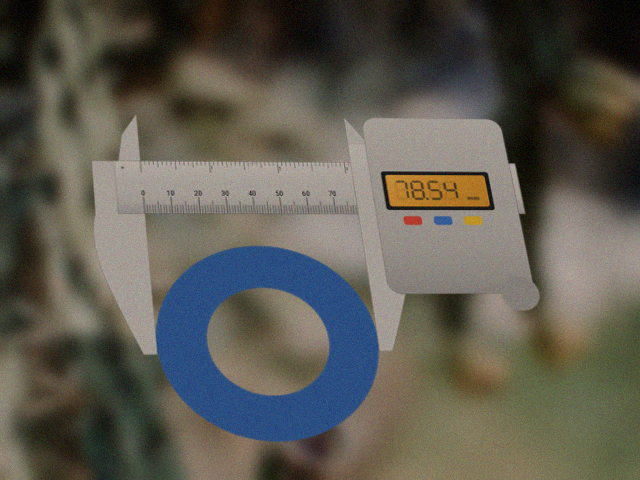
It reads value=78.54 unit=mm
